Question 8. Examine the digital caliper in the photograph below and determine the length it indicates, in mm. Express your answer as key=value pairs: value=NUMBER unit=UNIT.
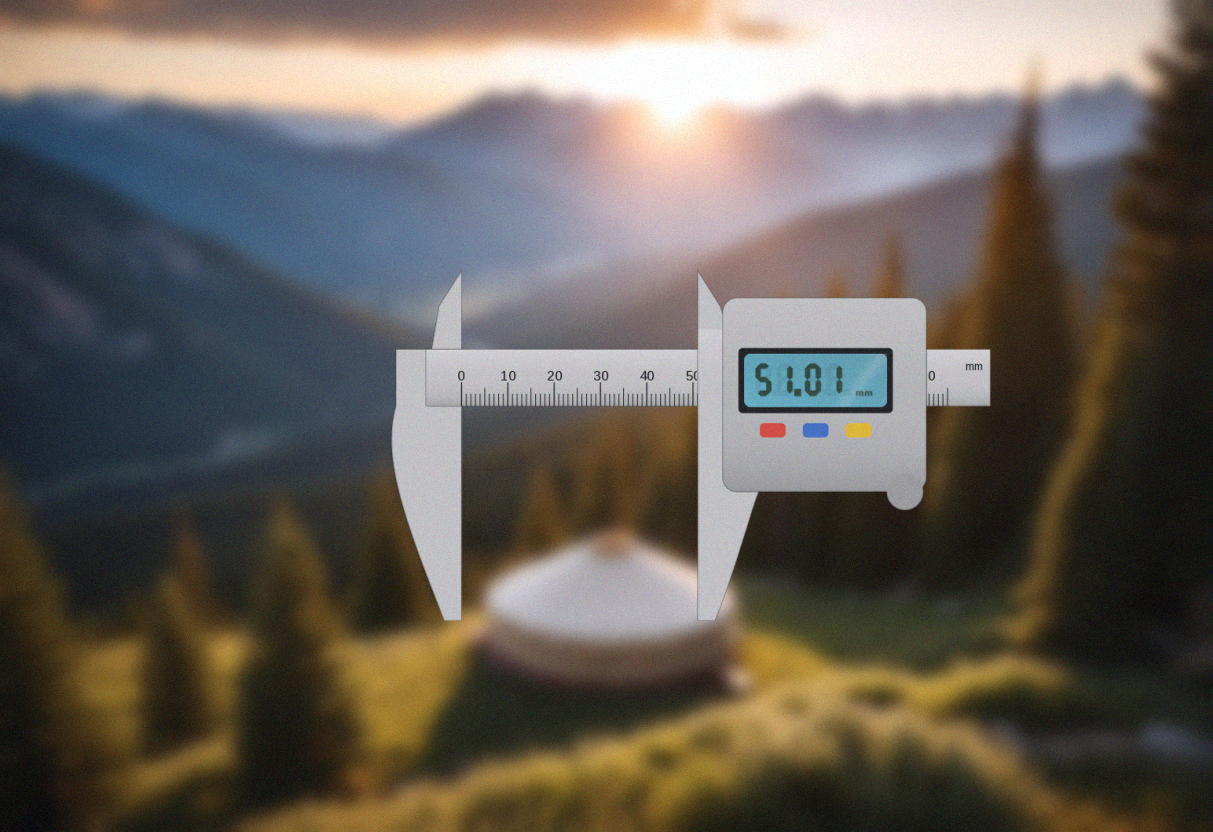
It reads value=51.01 unit=mm
